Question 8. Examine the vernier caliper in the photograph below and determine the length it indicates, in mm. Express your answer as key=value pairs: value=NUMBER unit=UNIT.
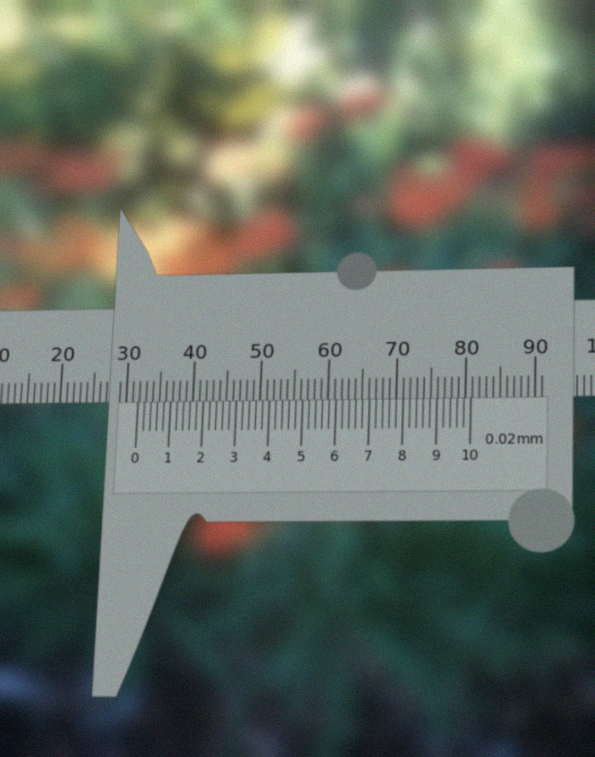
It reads value=31.8 unit=mm
